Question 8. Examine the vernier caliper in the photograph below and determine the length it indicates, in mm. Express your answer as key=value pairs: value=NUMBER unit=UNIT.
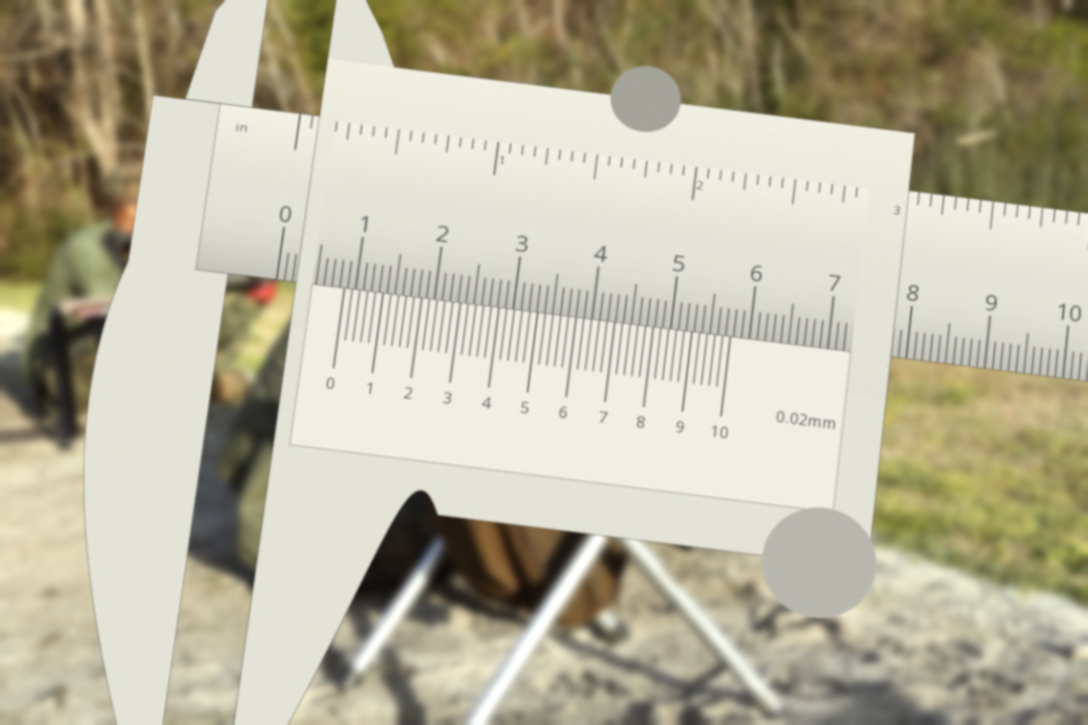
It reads value=8.6 unit=mm
